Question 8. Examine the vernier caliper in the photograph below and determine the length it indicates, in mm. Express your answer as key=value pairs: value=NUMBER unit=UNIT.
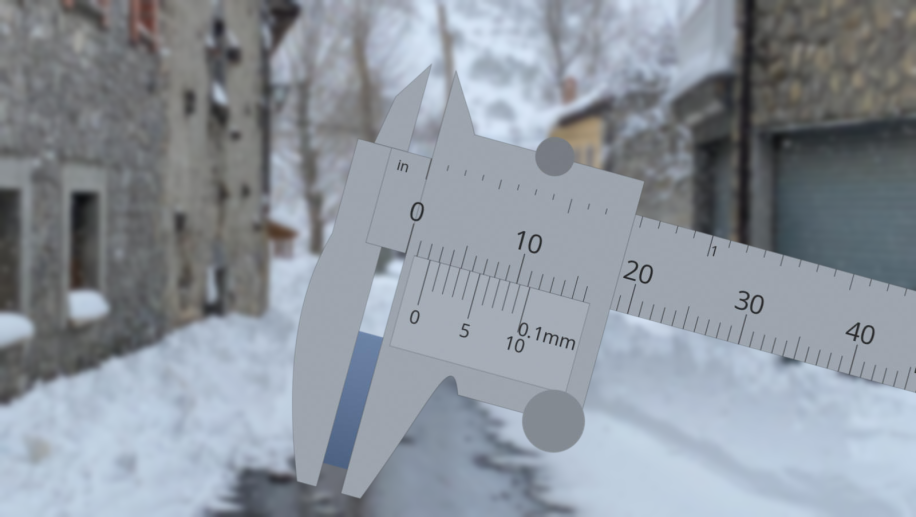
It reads value=2.2 unit=mm
